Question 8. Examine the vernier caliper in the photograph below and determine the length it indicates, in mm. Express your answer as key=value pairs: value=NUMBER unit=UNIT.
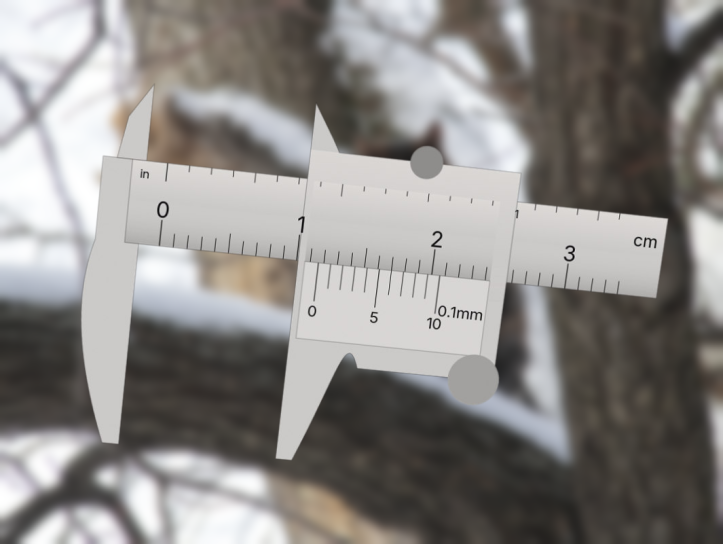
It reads value=11.6 unit=mm
